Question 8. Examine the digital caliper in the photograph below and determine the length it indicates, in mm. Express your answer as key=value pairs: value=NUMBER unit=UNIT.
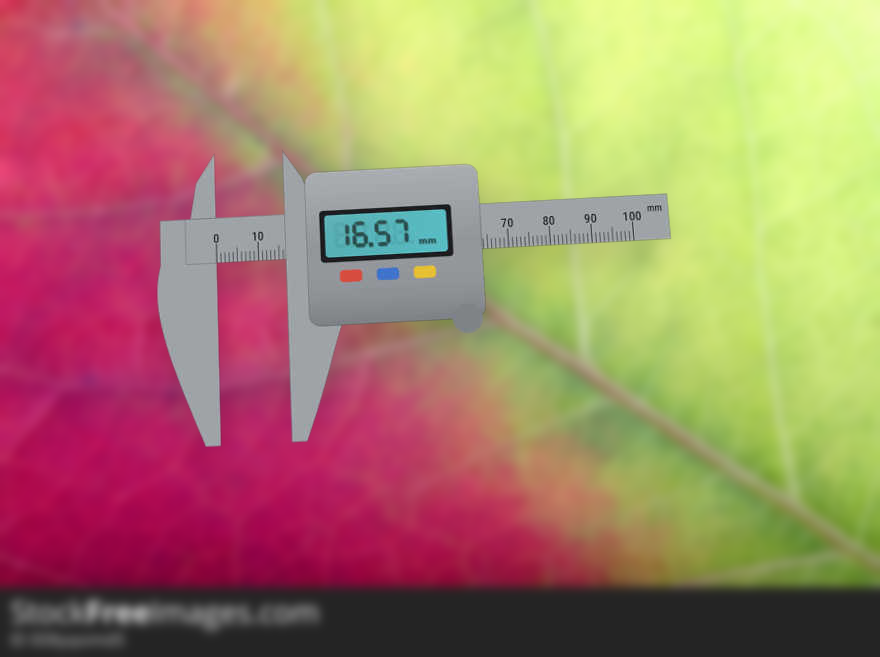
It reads value=16.57 unit=mm
